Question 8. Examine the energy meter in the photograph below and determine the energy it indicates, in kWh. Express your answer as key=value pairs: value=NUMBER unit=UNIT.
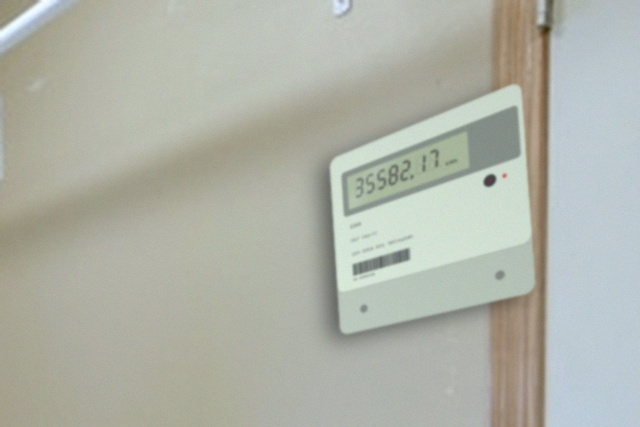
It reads value=35582.17 unit=kWh
